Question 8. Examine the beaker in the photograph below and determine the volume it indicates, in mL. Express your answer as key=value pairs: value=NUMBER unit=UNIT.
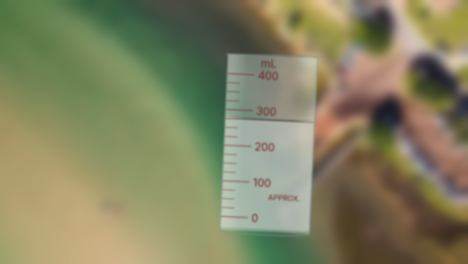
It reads value=275 unit=mL
